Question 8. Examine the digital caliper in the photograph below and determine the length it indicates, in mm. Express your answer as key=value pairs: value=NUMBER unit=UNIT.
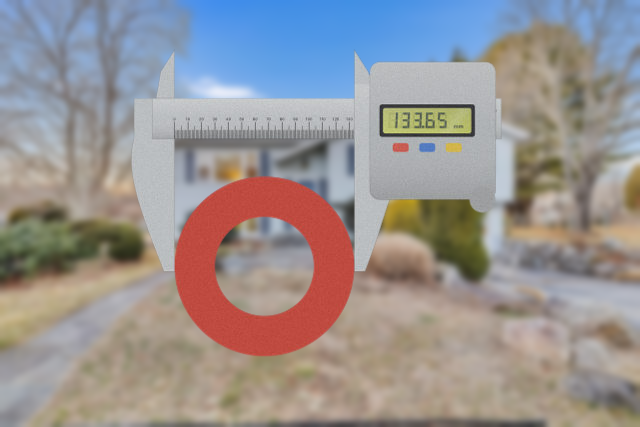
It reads value=133.65 unit=mm
